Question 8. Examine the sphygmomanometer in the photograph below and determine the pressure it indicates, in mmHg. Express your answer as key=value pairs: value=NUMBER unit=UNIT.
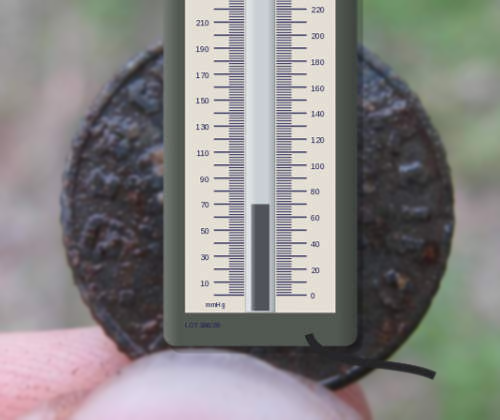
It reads value=70 unit=mmHg
